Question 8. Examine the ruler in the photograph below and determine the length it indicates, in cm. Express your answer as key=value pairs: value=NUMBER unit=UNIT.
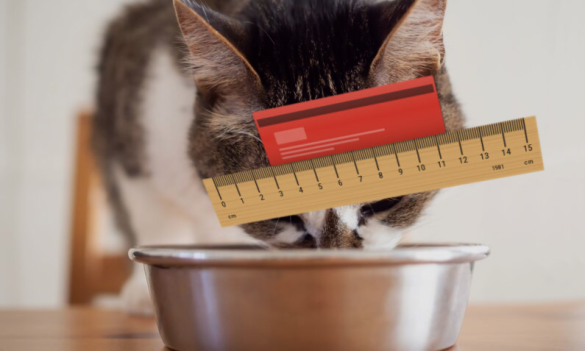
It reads value=8.5 unit=cm
